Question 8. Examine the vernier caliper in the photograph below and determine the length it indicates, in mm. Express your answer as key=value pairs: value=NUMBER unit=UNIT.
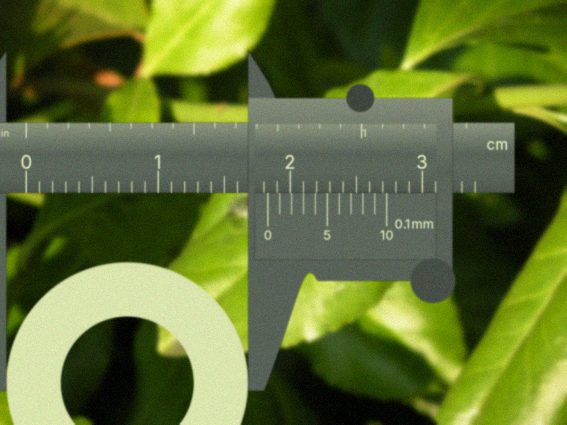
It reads value=18.3 unit=mm
